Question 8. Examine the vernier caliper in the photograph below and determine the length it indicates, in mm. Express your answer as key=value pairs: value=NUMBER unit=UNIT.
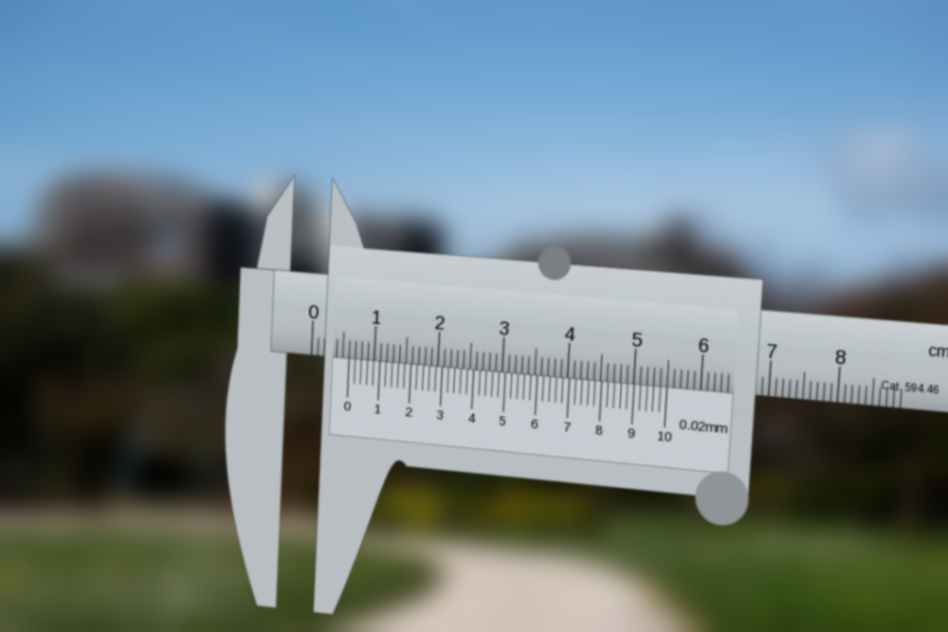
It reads value=6.0 unit=mm
